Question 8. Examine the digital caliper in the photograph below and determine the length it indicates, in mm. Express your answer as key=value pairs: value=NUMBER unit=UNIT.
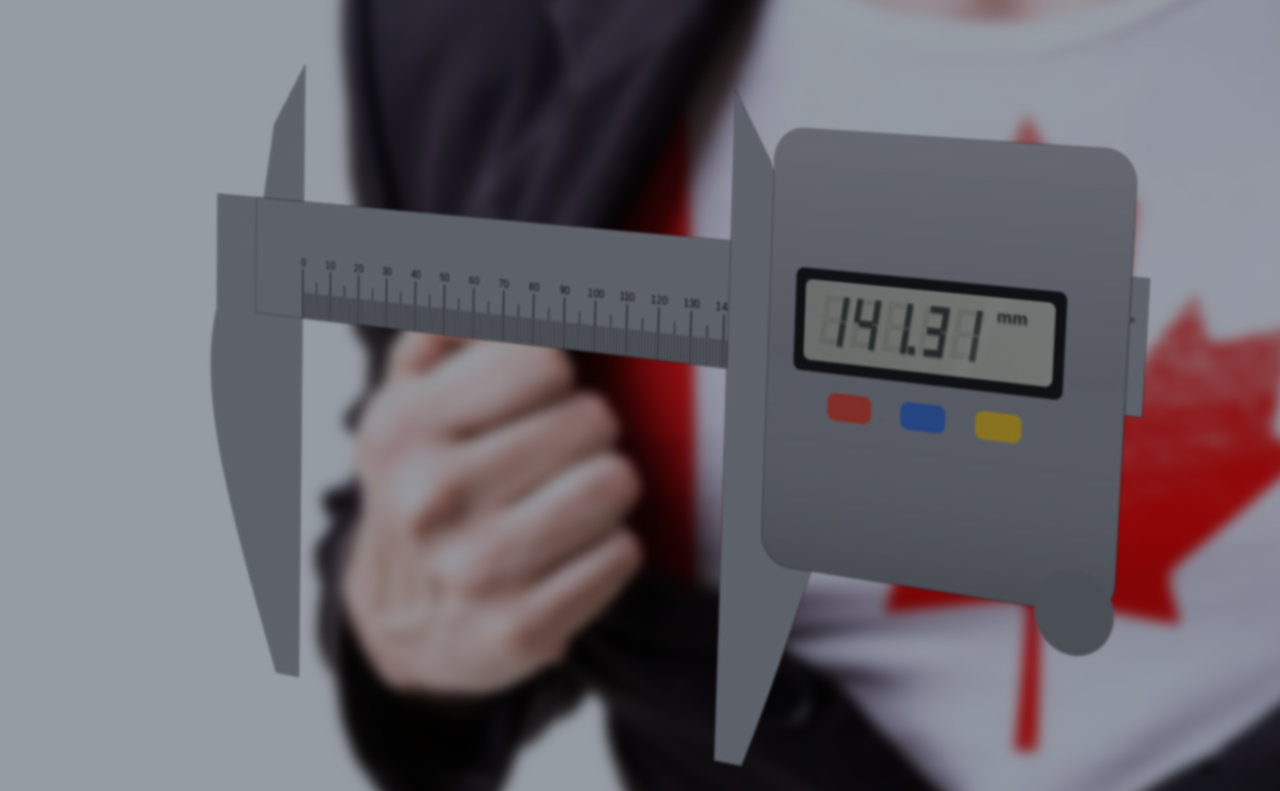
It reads value=141.31 unit=mm
